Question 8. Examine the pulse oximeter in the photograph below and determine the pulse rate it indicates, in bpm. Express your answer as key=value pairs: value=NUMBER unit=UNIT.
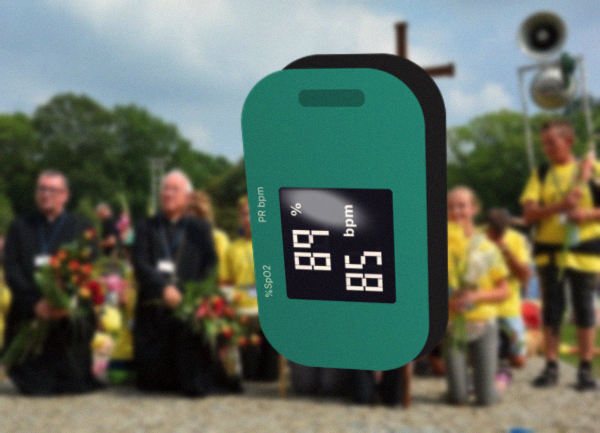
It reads value=85 unit=bpm
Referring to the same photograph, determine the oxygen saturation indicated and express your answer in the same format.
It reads value=89 unit=%
